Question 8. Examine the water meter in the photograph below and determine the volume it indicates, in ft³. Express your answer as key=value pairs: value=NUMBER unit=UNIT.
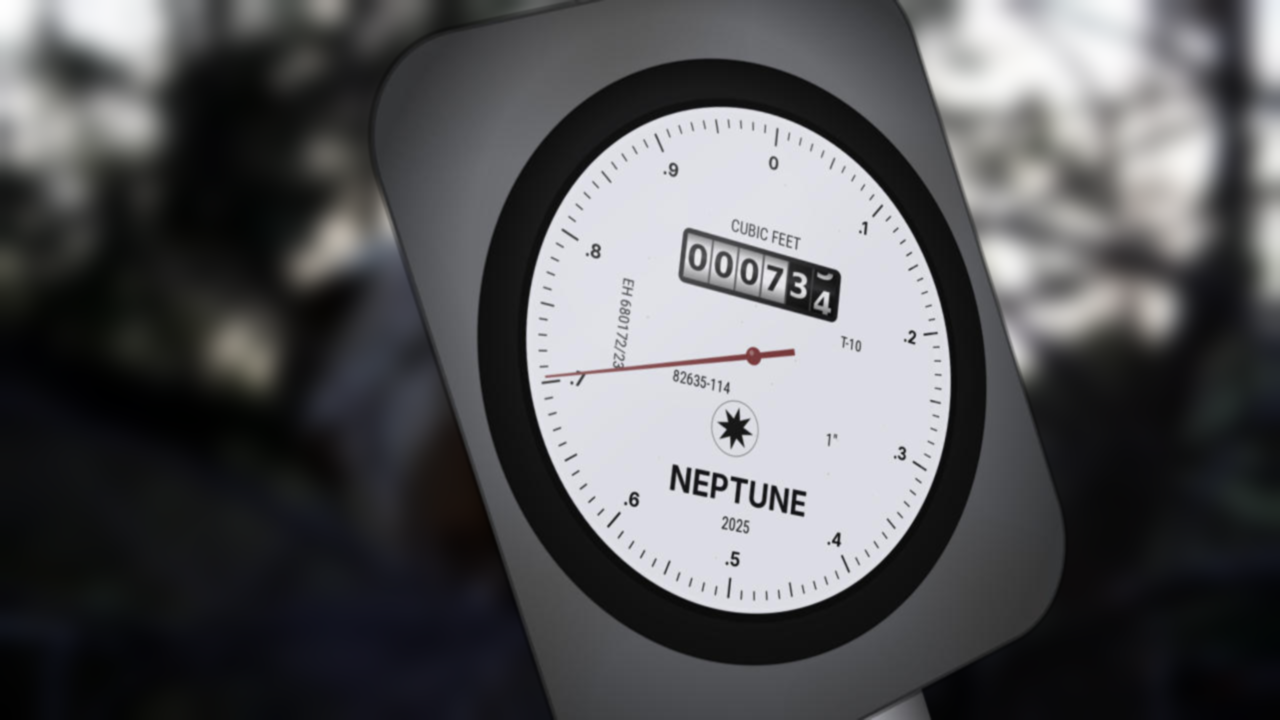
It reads value=733.70 unit=ft³
